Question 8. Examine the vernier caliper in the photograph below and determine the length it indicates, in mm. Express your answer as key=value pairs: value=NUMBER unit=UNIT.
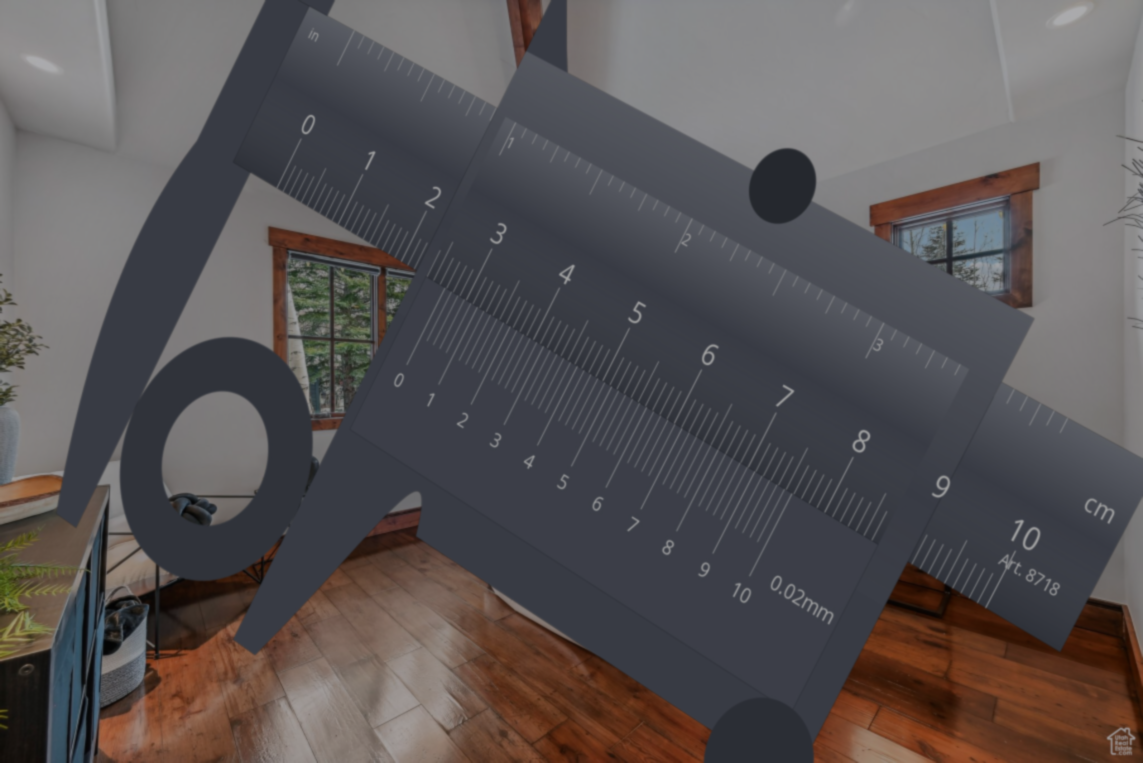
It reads value=26.8 unit=mm
